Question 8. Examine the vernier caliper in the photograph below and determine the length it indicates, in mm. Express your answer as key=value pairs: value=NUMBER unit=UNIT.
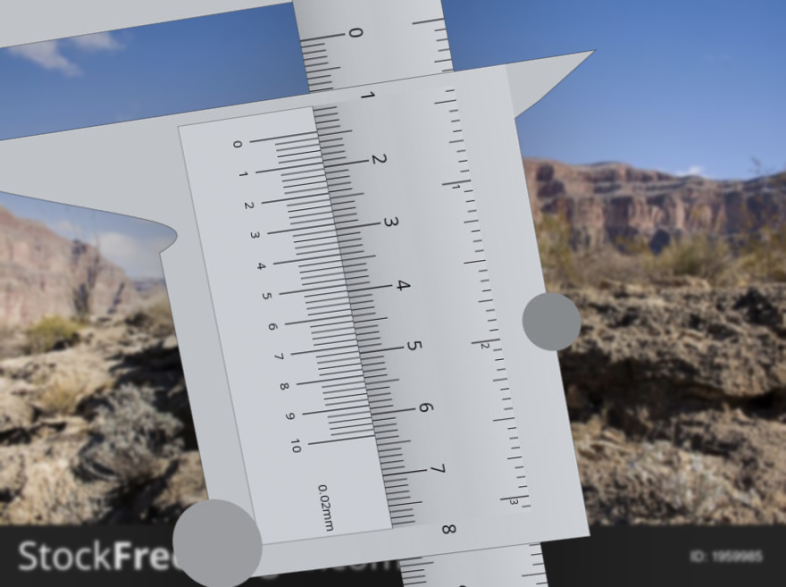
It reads value=14.4 unit=mm
